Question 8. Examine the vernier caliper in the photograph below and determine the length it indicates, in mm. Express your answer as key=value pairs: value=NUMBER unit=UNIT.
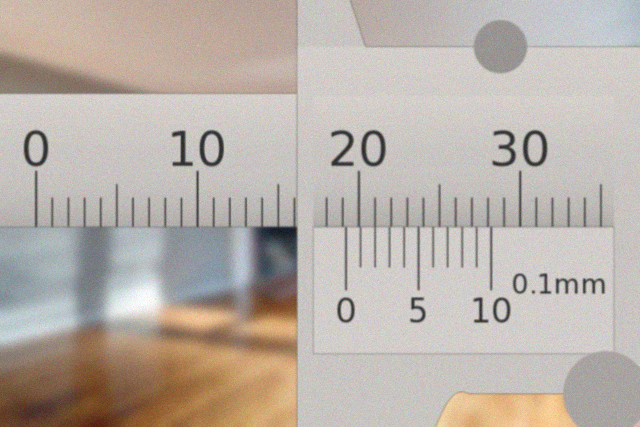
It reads value=19.2 unit=mm
